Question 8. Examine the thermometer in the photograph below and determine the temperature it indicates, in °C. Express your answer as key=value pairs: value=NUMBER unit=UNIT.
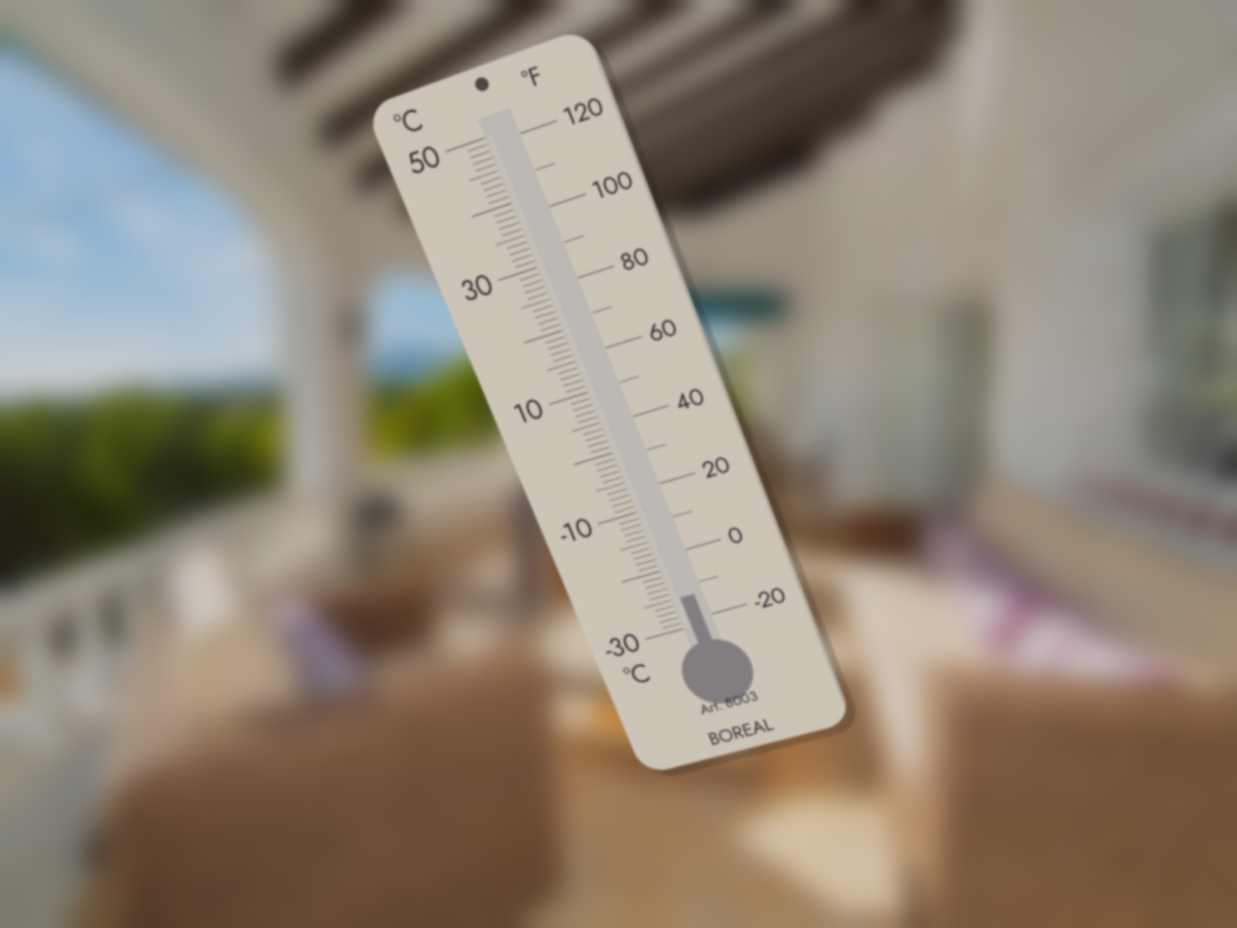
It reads value=-25 unit=°C
